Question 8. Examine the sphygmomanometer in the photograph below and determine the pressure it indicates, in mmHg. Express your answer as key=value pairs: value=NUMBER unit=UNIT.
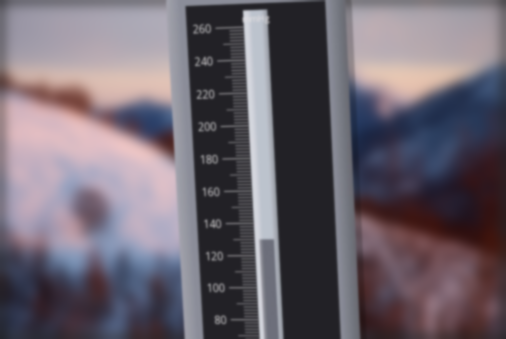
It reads value=130 unit=mmHg
